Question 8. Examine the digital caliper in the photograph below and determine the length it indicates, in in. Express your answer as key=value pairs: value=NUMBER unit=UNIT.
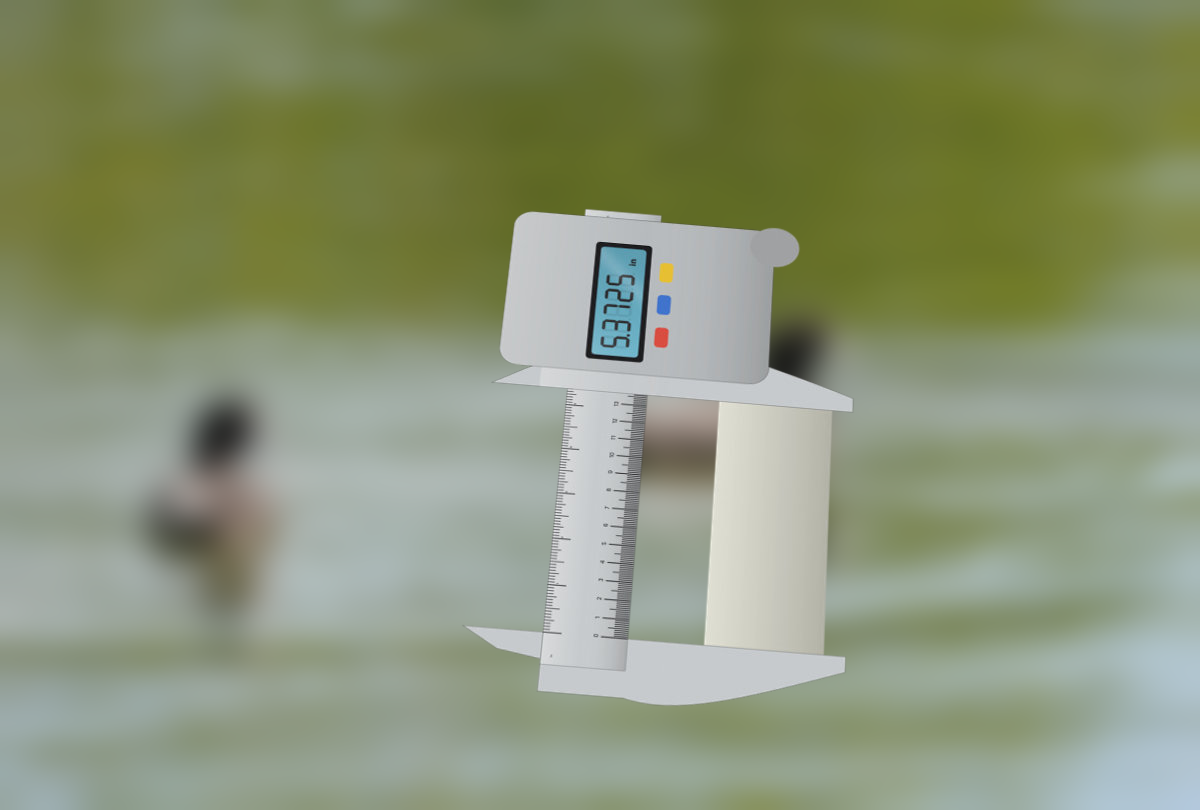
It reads value=5.3725 unit=in
